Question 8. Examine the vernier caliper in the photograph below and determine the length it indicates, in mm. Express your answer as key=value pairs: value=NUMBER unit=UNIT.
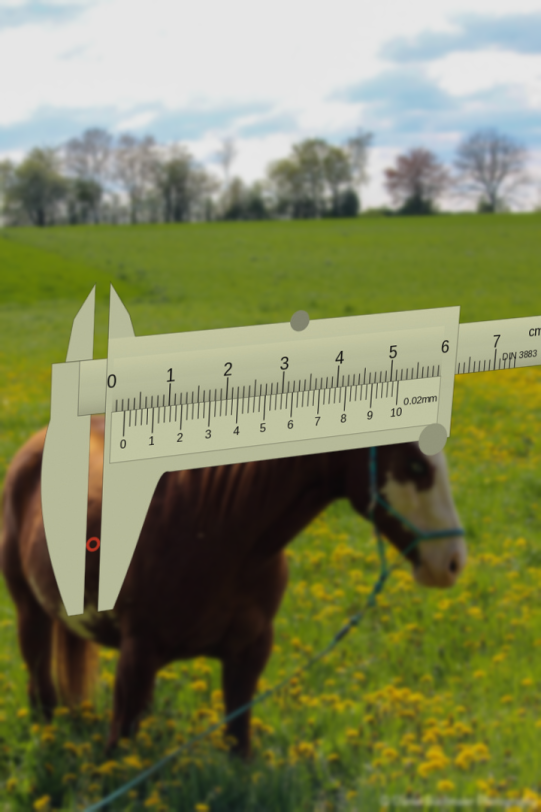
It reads value=2.4 unit=mm
